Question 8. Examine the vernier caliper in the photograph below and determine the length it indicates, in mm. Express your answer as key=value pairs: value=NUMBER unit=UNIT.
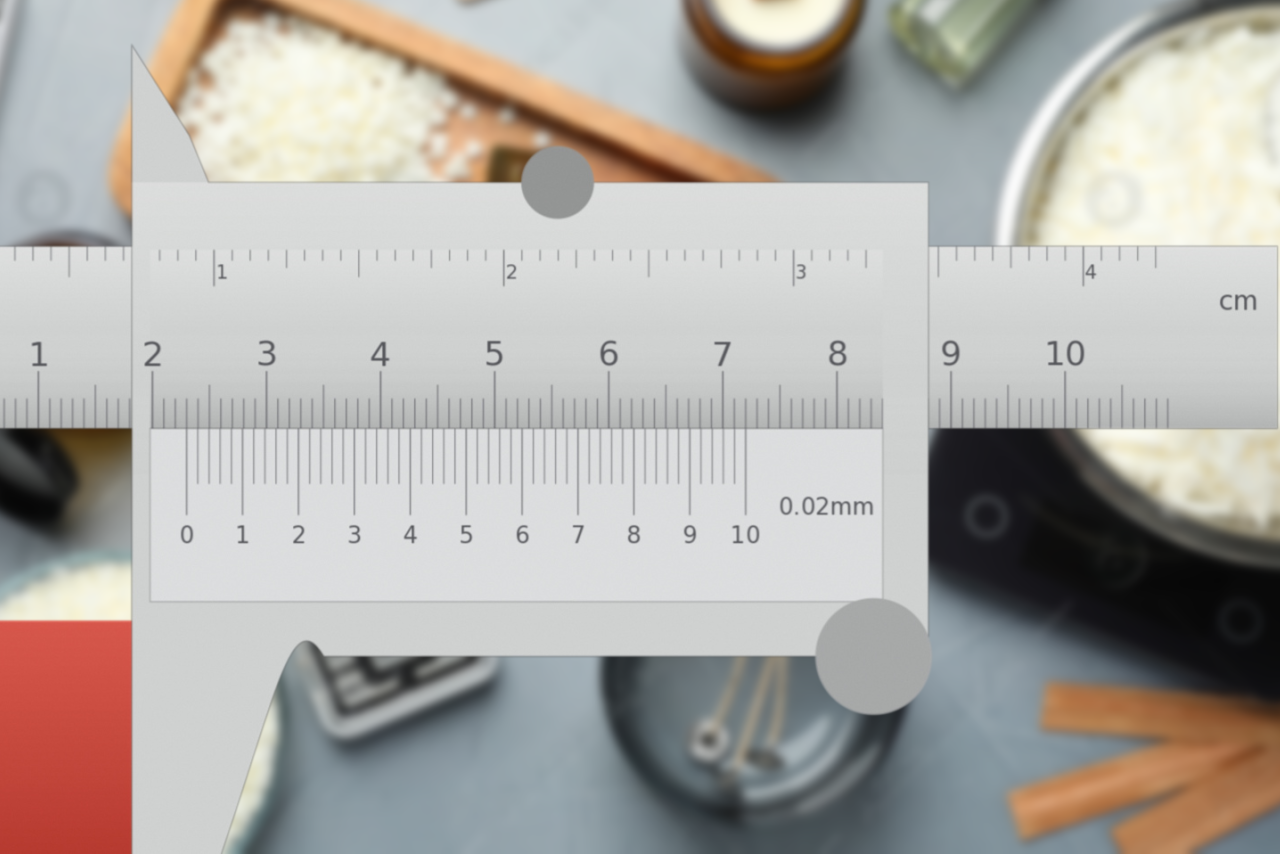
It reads value=23.0 unit=mm
